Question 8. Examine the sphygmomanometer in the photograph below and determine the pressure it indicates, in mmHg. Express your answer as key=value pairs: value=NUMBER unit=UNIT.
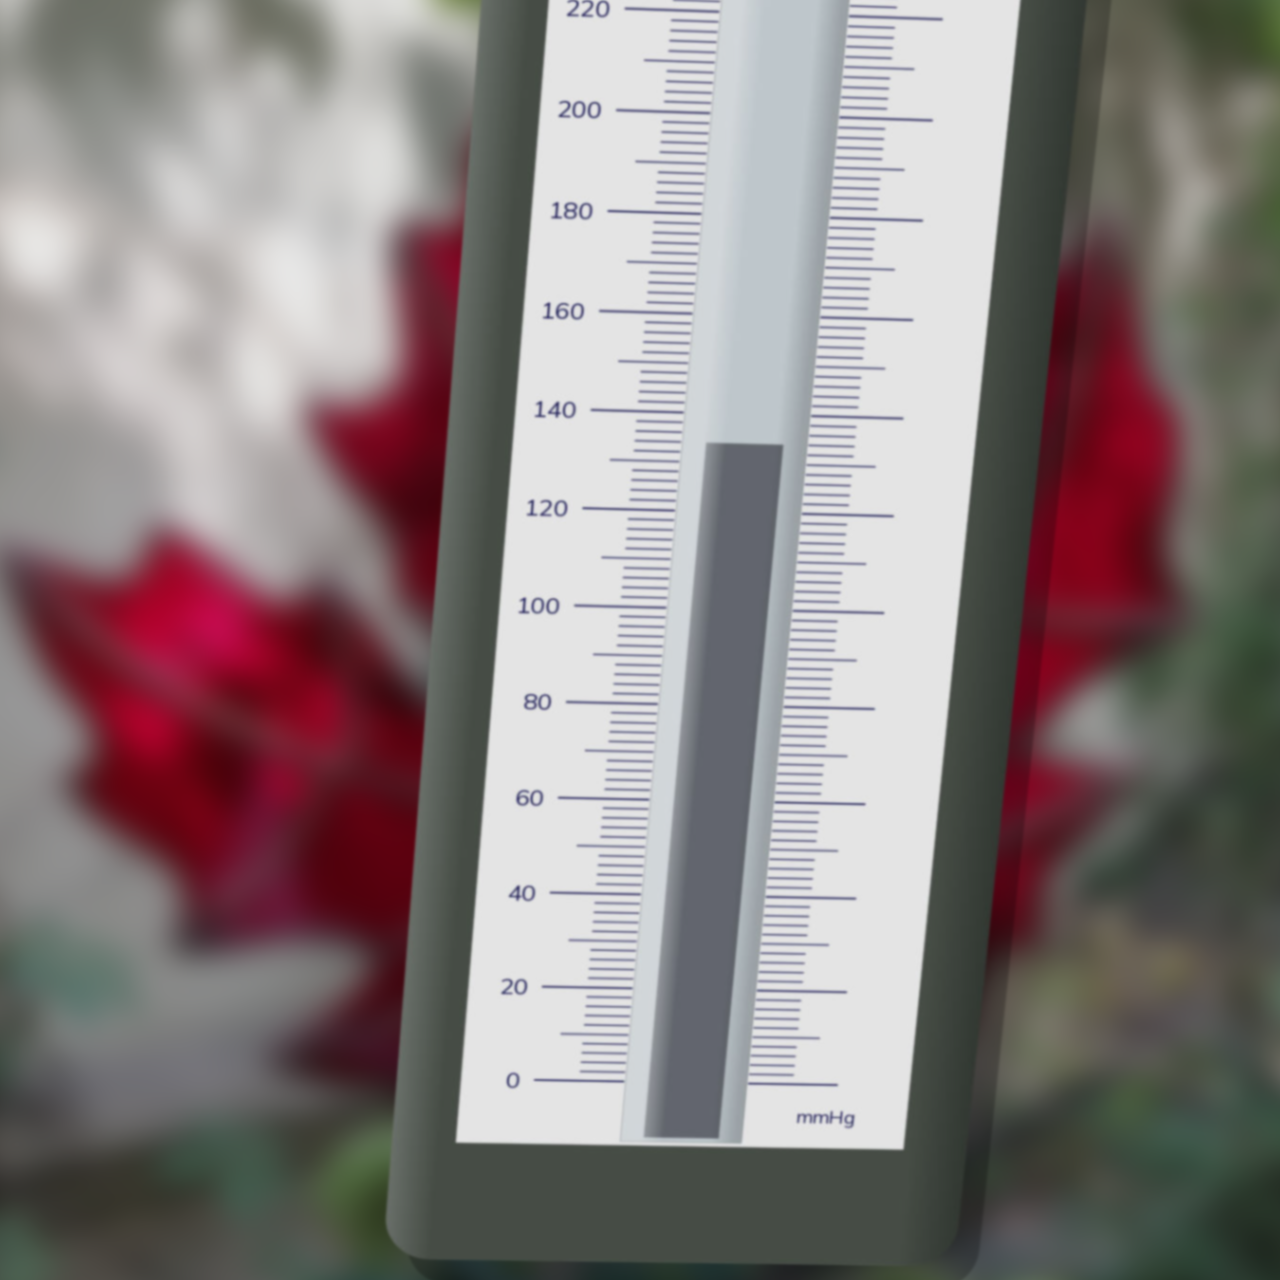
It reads value=134 unit=mmHg
